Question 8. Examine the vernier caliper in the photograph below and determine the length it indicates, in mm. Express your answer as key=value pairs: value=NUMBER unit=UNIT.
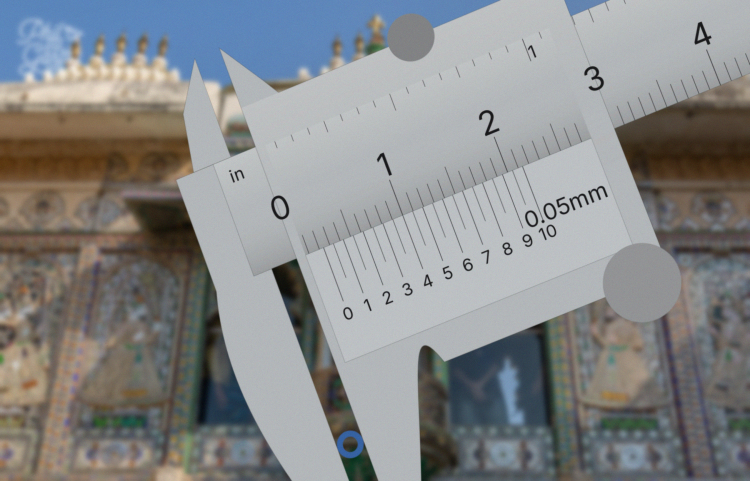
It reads value=2.4 unit=mm
